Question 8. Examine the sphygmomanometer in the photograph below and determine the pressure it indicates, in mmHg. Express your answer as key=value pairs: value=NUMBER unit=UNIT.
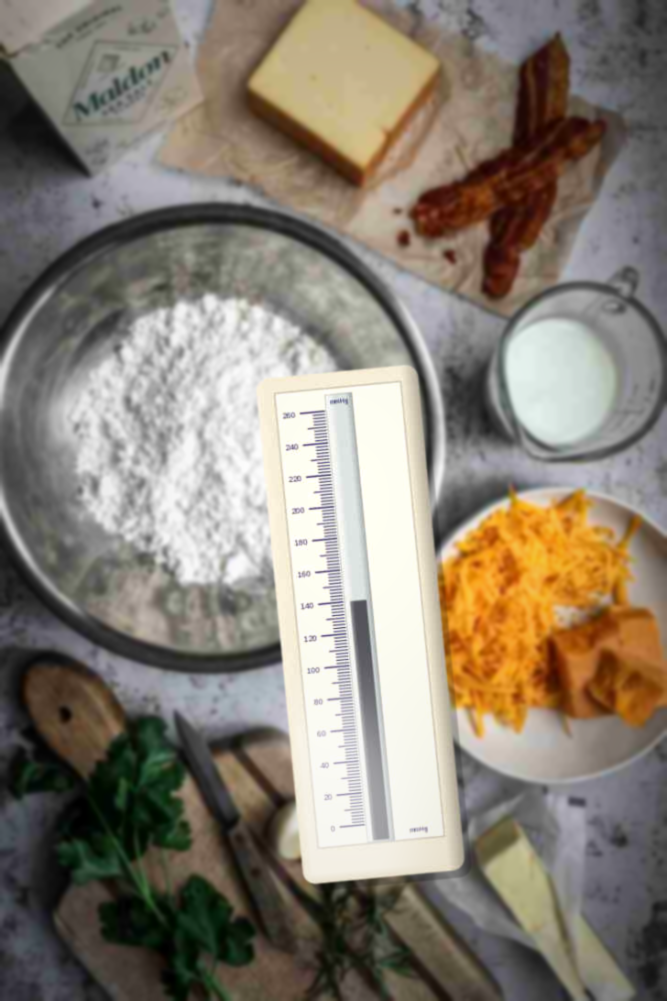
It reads value=140 unit=mmHg
